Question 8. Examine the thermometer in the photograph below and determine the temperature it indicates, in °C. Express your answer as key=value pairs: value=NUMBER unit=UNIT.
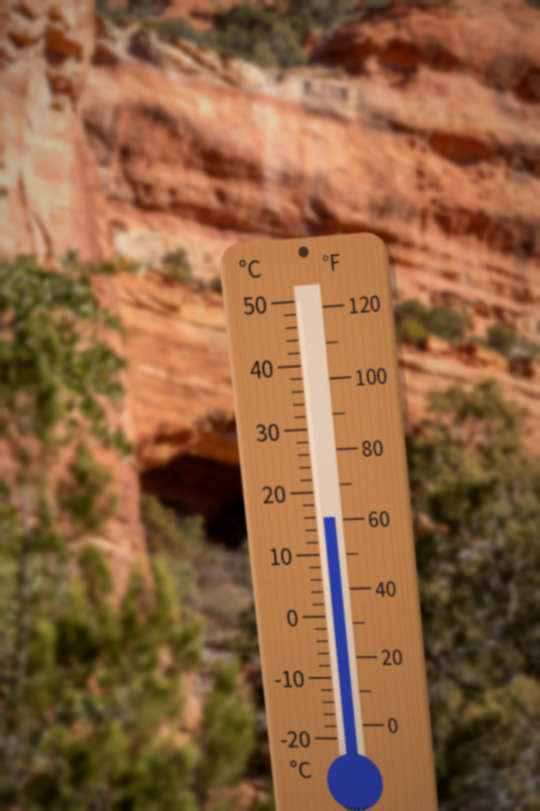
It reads value=16 unit=°C
